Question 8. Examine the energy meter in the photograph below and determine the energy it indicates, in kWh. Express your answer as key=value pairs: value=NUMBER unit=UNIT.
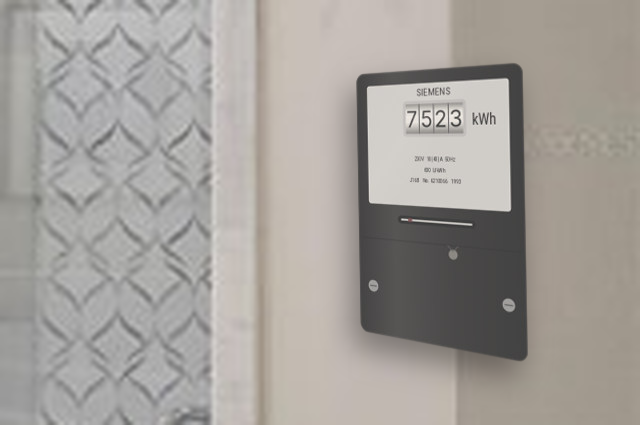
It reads value=7523 unit=kWh
